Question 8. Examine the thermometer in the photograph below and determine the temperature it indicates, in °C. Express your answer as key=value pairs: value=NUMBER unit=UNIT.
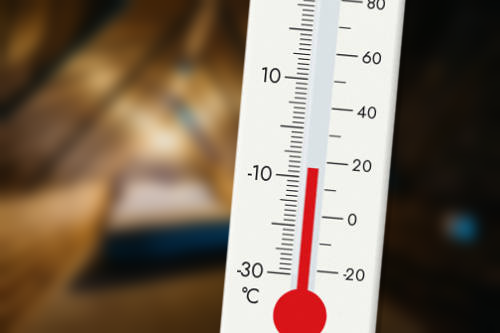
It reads value=-8 unit=°C
